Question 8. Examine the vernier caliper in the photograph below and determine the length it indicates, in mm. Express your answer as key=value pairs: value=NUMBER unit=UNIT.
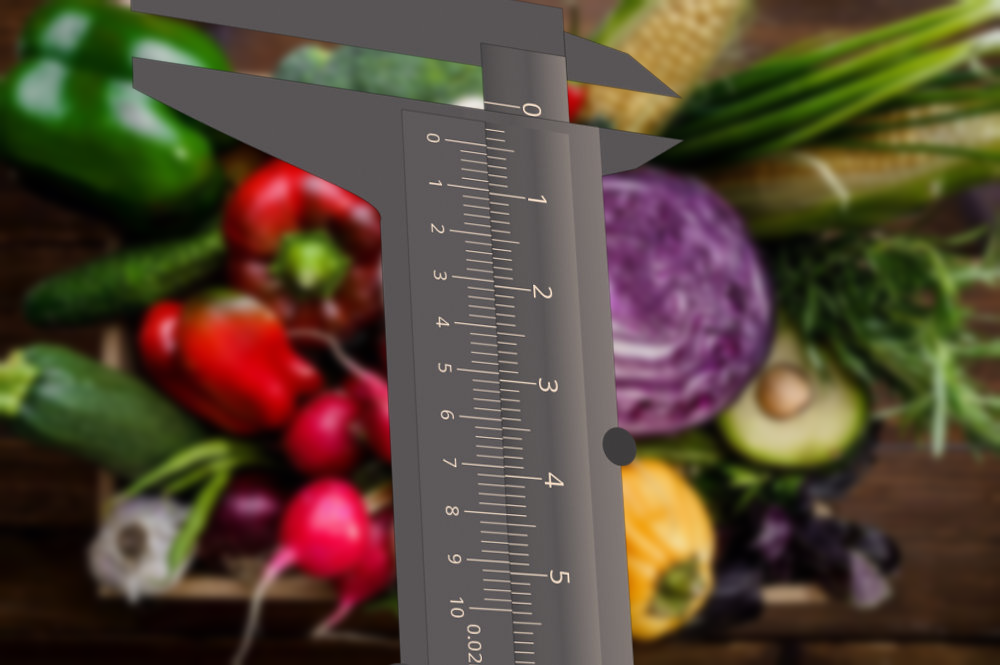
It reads value=4.8 unit=mm
